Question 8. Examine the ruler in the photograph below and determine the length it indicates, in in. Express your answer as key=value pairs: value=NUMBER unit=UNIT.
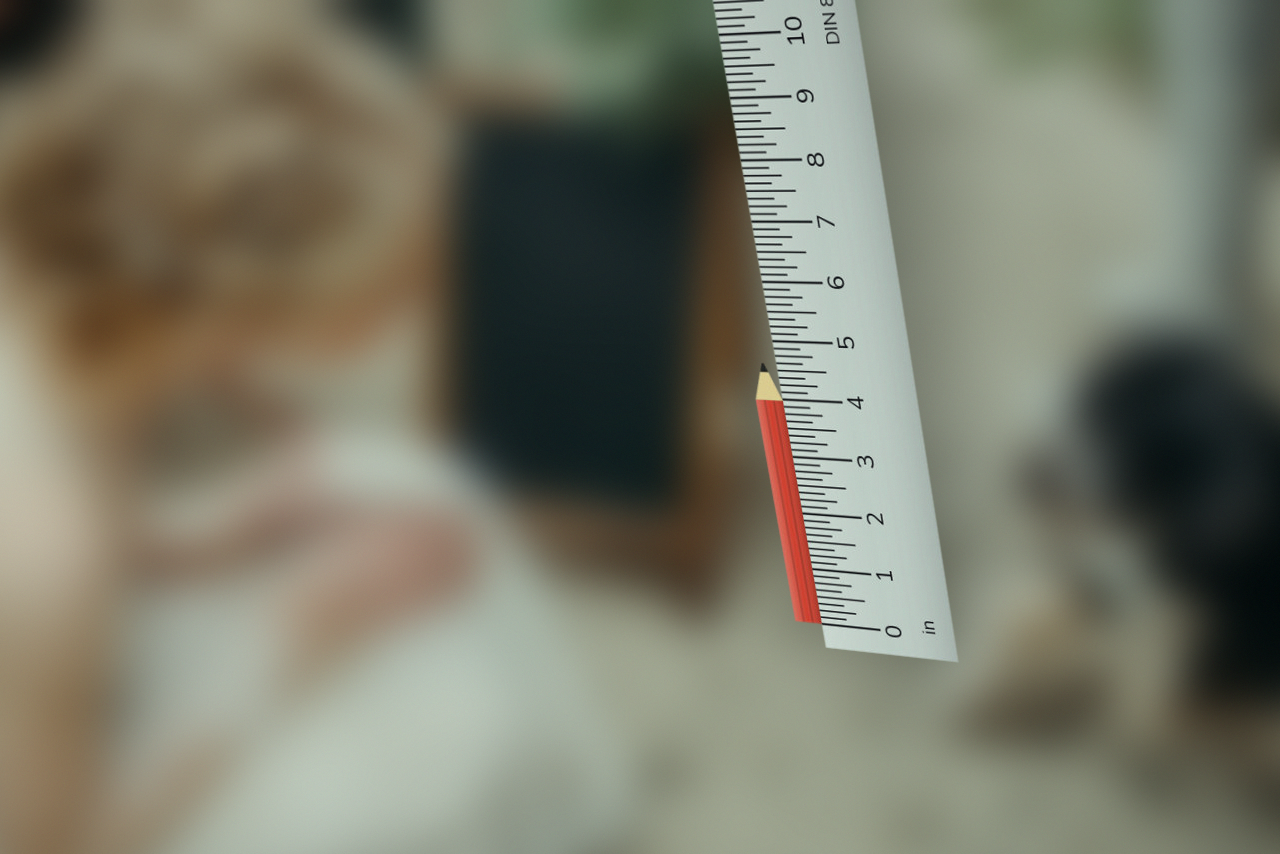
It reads value=4.625 unit=in
